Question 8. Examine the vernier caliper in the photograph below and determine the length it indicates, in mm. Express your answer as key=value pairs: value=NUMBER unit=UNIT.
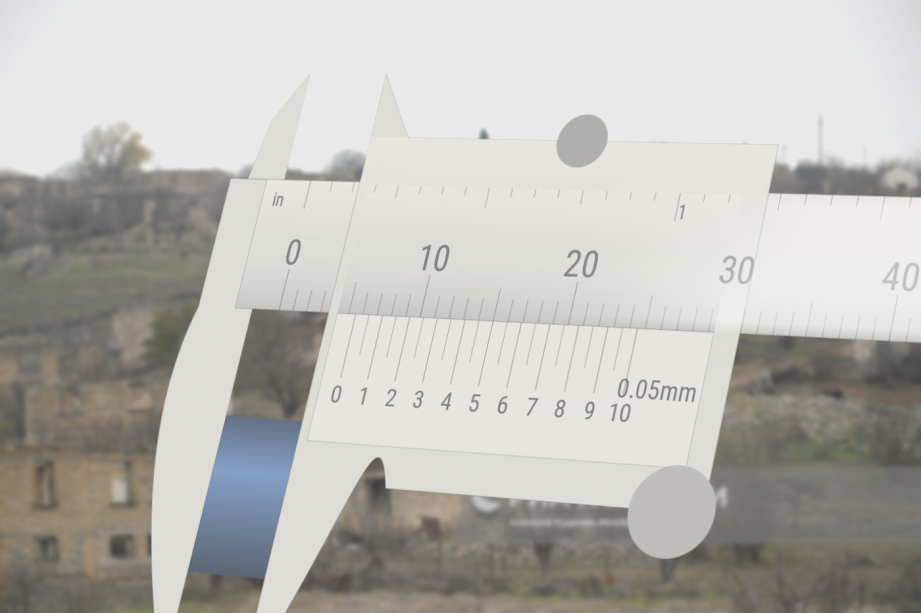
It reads value=5.5 unit=mm
